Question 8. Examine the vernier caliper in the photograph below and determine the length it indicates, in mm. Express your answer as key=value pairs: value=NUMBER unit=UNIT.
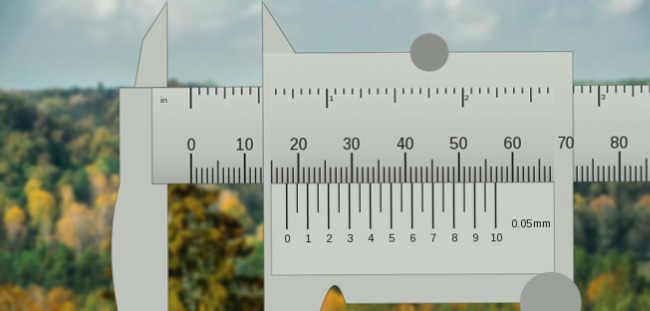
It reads value=17.8 unit=mm
